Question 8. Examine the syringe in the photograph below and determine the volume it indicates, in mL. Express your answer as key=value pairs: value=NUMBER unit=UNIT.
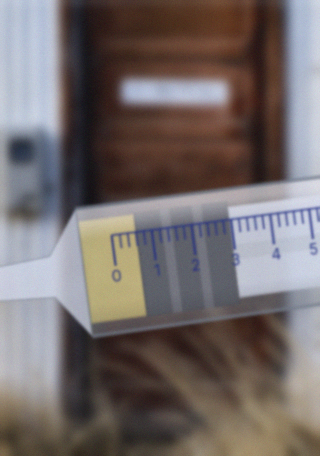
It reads value=0.6 unit=mL
